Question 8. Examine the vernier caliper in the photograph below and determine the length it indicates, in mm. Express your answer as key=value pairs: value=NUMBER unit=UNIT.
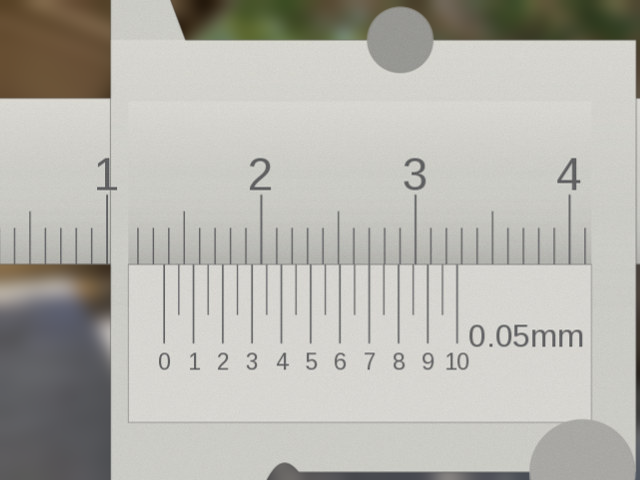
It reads value=13.7 unit=mm
